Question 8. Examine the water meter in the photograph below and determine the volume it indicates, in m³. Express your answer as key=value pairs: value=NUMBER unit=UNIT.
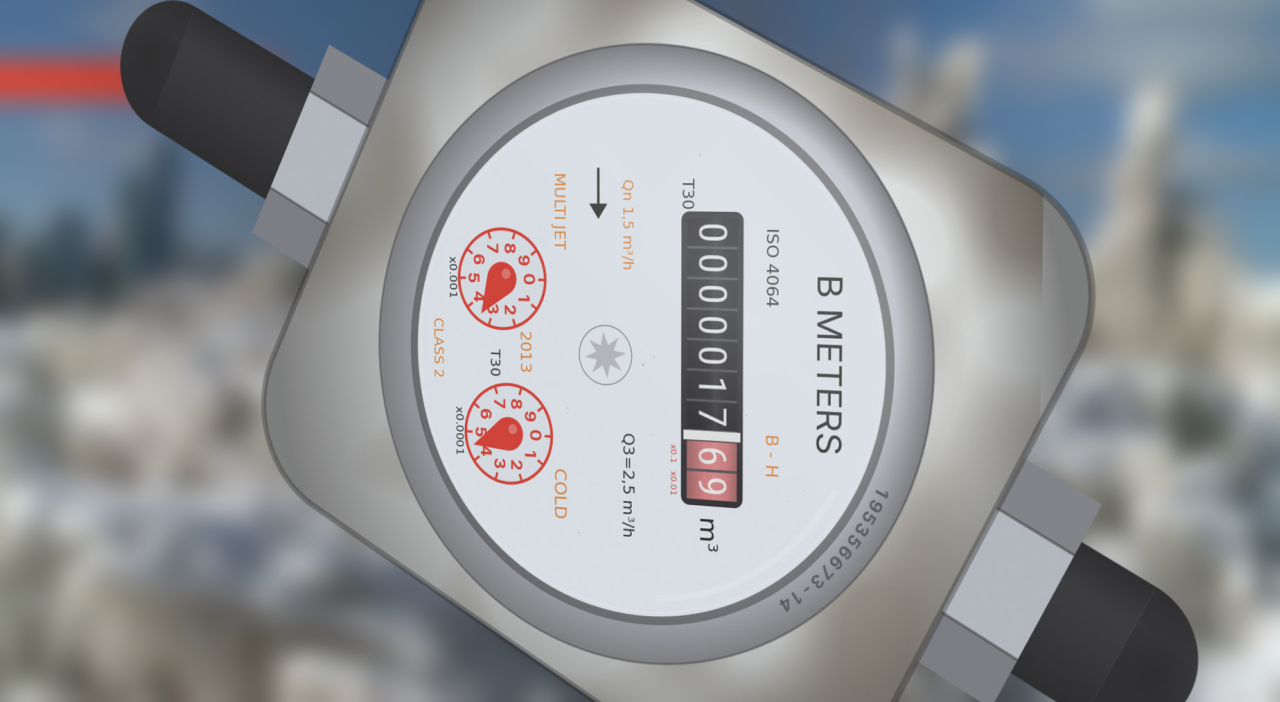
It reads value=17.6934 unit=m³
